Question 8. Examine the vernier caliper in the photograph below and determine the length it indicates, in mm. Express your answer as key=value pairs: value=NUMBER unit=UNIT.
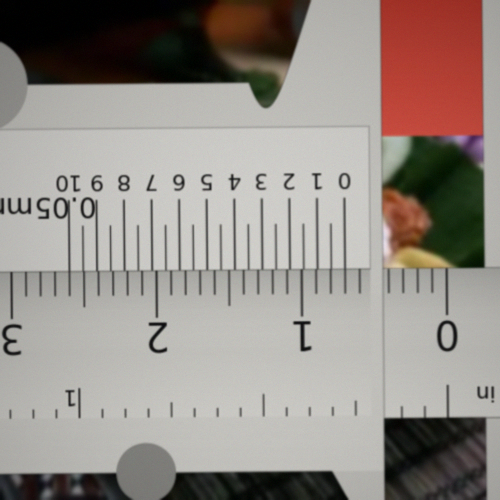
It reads value=7.0 unit=mm
